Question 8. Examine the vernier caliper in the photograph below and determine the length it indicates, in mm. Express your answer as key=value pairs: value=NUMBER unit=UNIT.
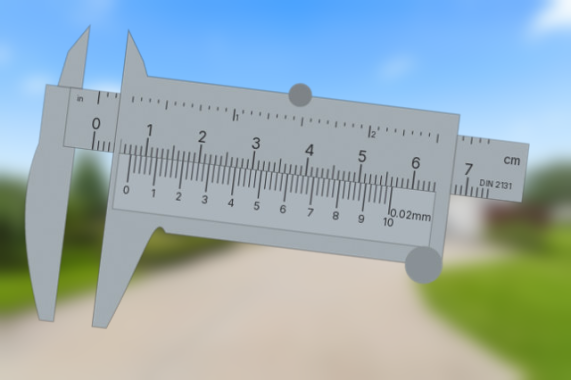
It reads value=7.2 unit=mm
